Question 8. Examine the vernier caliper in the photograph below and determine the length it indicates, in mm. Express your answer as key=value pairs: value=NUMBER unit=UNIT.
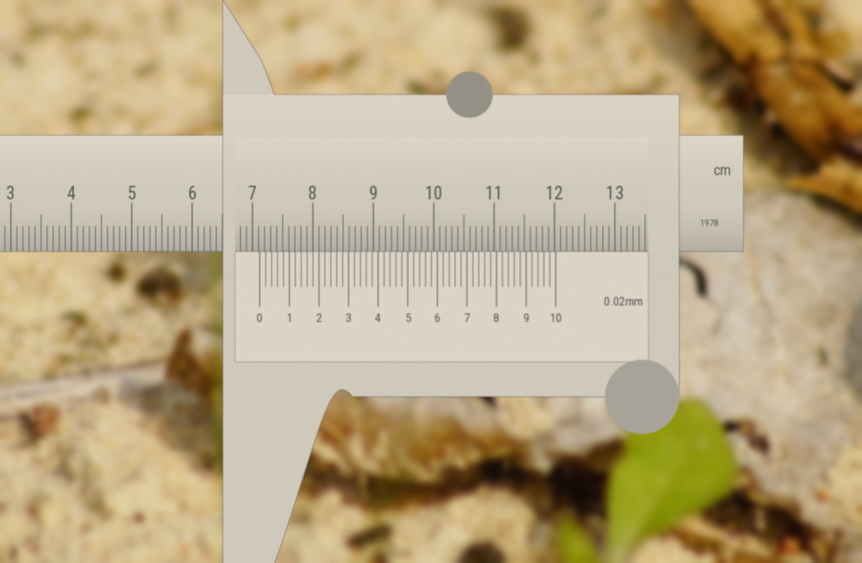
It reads value=71.2 unit=mm
